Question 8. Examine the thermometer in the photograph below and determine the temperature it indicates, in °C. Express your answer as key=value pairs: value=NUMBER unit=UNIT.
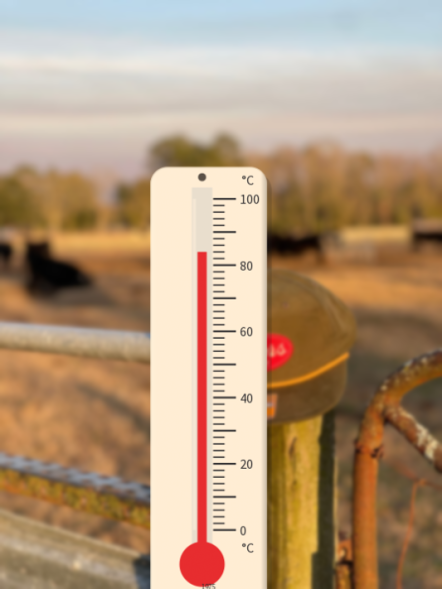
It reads value=84 unit=°C
